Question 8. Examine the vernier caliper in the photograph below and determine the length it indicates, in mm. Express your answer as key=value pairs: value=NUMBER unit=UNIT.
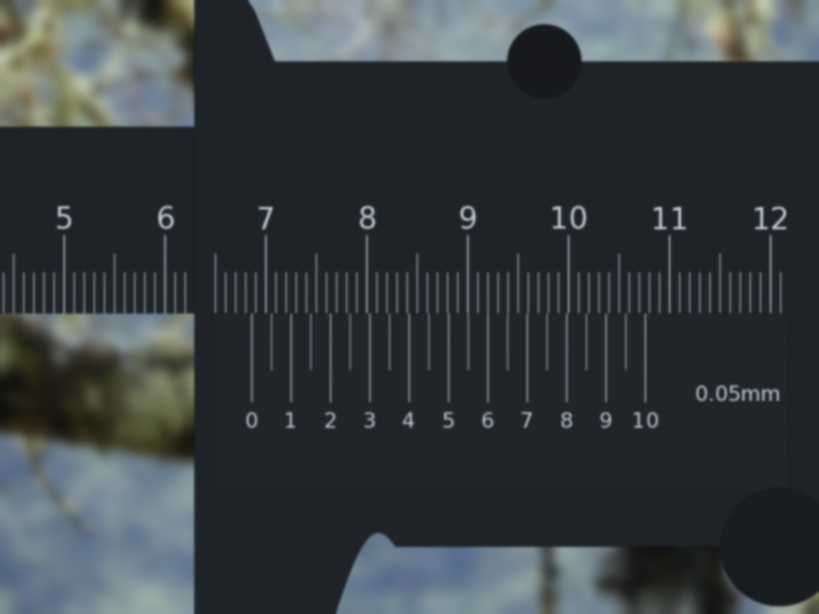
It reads value=68.6 unit=mm
